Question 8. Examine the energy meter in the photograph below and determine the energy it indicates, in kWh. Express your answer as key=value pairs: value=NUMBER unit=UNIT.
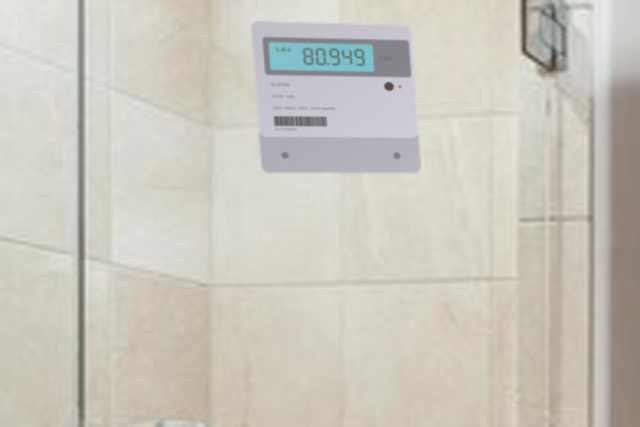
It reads value=80.949 unit=kWh
